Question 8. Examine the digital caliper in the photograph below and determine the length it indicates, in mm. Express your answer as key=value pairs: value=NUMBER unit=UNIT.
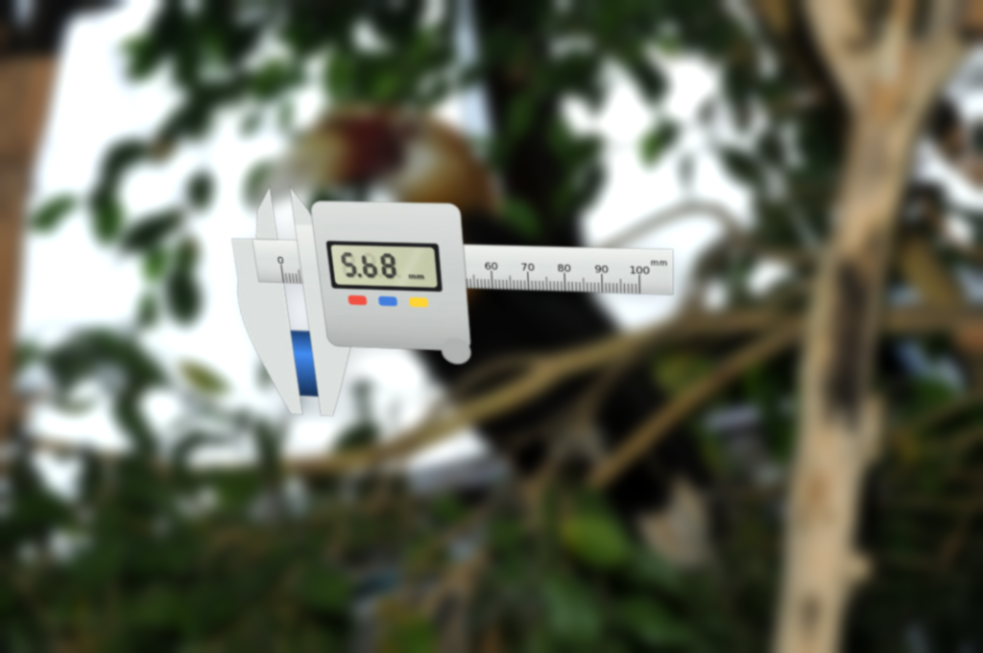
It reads value=5.68 unit=mm
